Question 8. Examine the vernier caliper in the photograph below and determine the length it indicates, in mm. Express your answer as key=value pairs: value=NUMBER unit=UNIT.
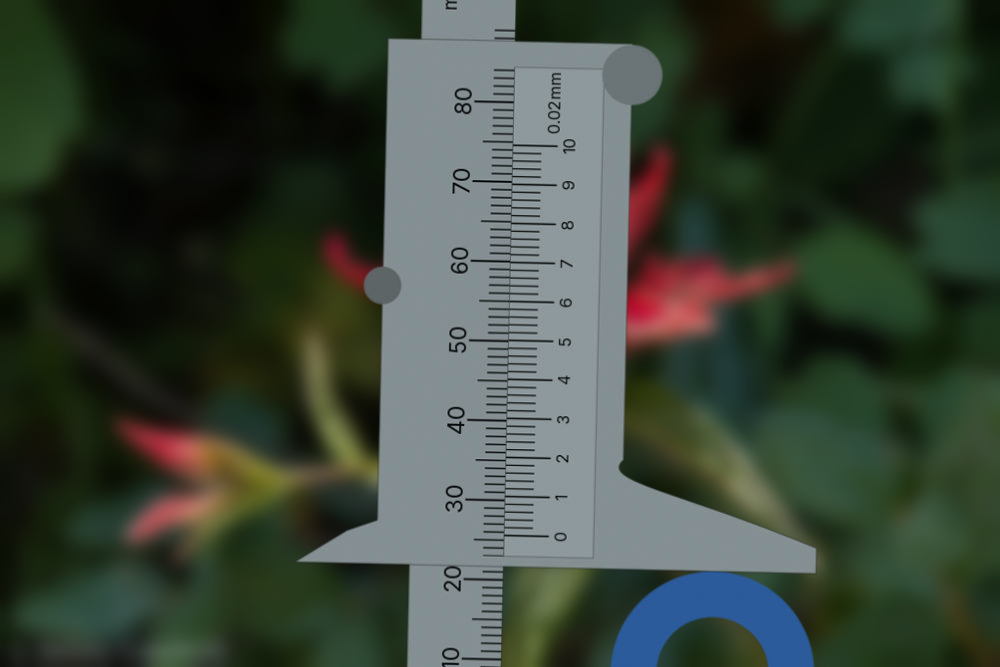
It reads value=25.6 unit=mm
